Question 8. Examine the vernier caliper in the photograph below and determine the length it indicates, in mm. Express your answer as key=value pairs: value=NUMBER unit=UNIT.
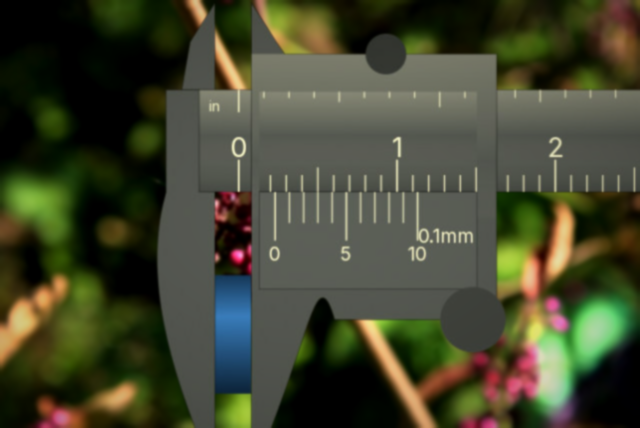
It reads value=2.3 unit=mm
